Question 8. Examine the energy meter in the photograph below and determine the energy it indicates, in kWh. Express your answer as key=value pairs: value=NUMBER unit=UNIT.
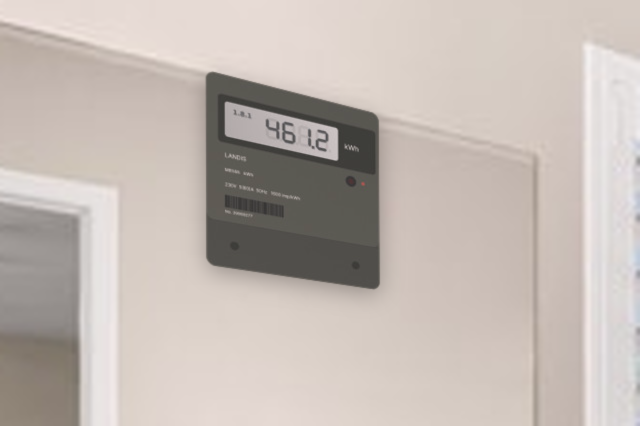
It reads value=461.2 unit=kWh
